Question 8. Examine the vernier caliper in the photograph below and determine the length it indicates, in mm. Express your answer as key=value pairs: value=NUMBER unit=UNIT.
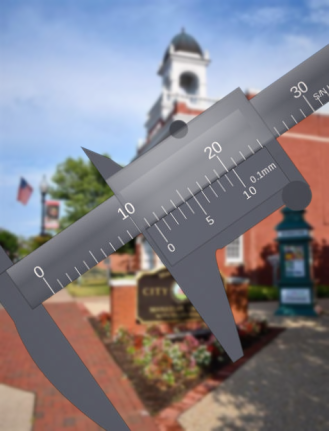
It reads value=11.5 unit=mm
